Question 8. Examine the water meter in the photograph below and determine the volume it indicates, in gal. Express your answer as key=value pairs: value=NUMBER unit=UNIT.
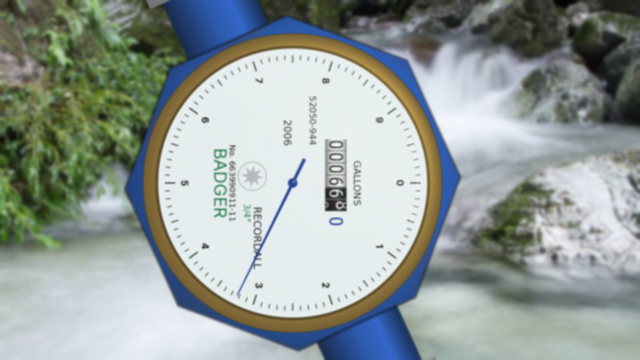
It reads value=6683.2 unit=gal
